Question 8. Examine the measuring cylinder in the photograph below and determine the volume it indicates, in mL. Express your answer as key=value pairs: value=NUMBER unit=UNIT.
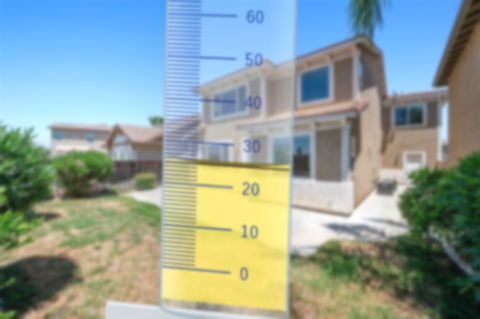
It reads value=25 unit=mL
